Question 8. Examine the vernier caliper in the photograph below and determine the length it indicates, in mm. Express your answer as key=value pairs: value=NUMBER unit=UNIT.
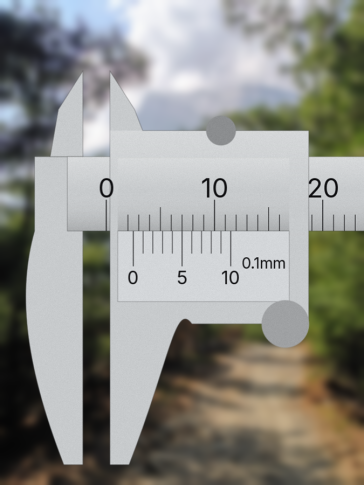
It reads value=2.5 unit=mm
